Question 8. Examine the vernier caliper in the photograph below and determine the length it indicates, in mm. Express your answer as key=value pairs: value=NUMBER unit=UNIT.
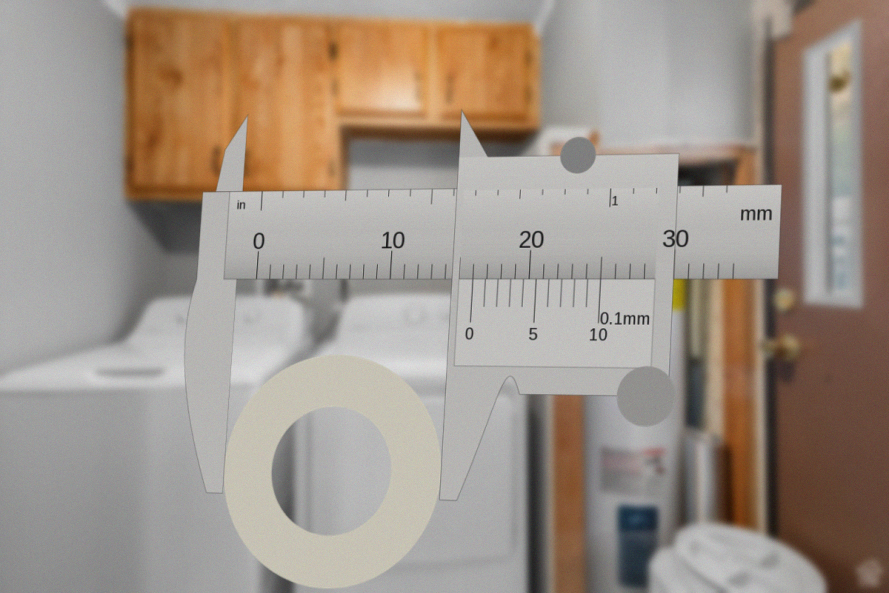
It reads value=16.0 unit=mm
